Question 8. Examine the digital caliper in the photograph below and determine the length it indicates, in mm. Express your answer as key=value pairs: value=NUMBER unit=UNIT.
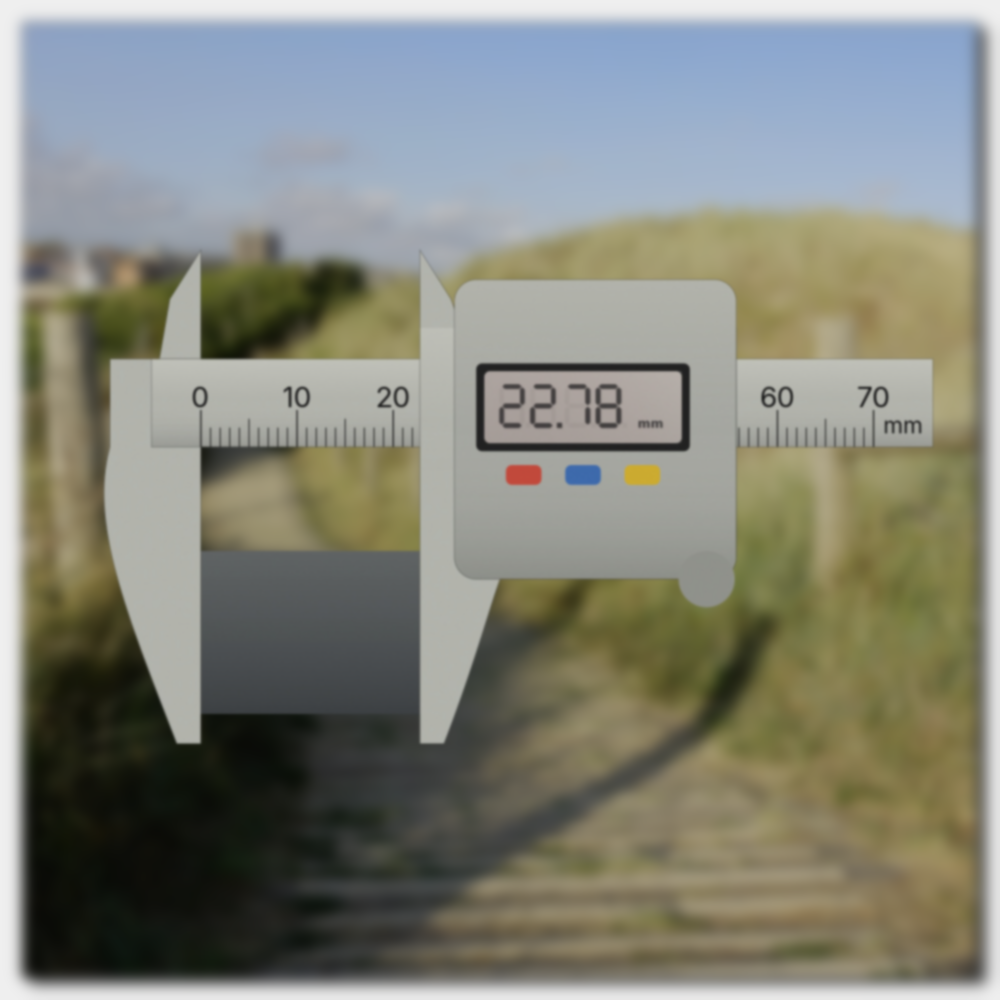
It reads value=22.78 unit=mm
